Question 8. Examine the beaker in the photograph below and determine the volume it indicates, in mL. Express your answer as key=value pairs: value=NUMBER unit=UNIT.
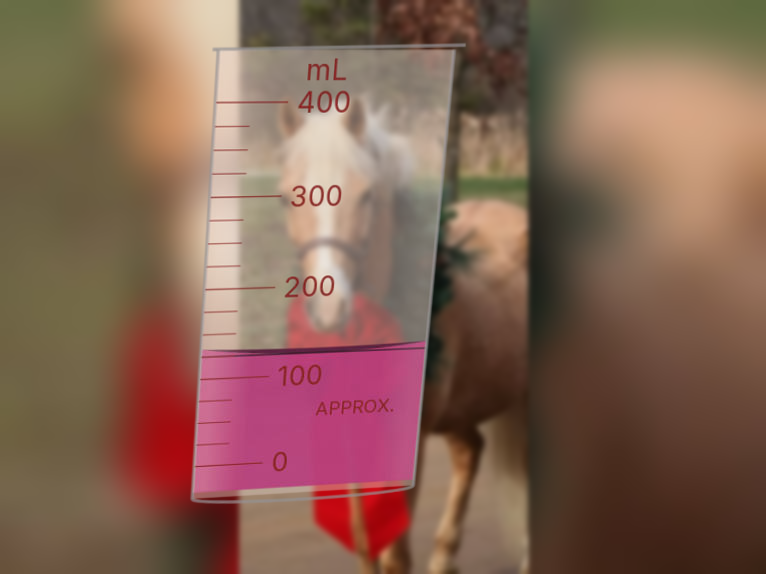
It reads value=125 unit=mL
